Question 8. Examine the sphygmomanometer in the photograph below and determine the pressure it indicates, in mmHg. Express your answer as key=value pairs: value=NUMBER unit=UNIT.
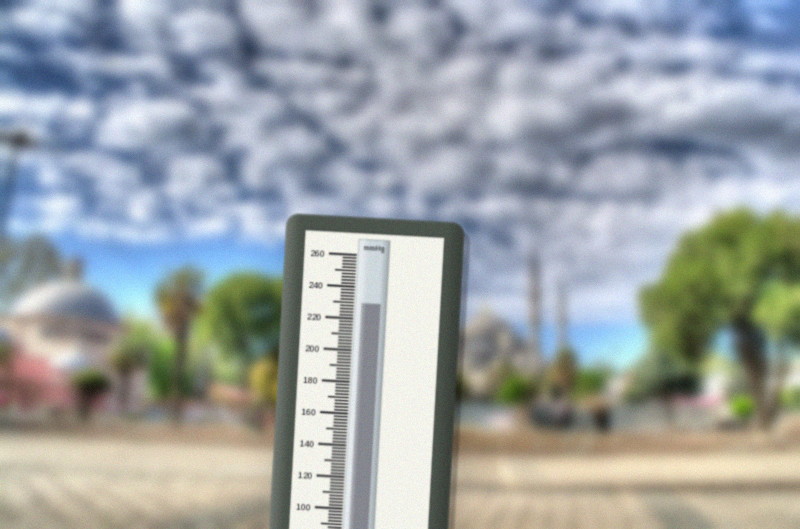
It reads value=230 unit=mmHg
